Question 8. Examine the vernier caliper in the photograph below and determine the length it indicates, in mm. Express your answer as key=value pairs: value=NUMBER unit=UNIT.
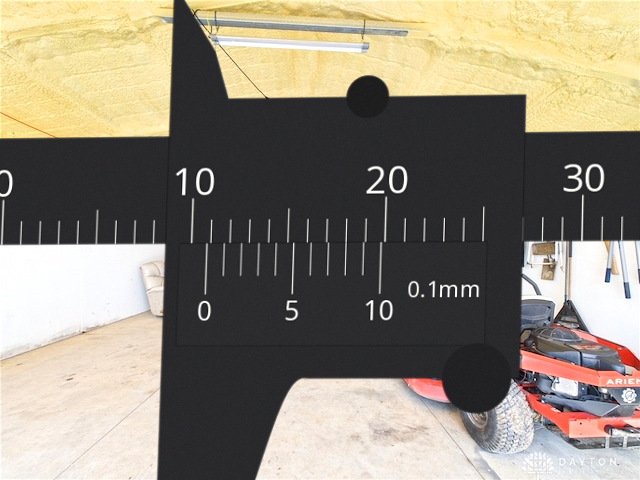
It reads value=10.8 unit=mm
